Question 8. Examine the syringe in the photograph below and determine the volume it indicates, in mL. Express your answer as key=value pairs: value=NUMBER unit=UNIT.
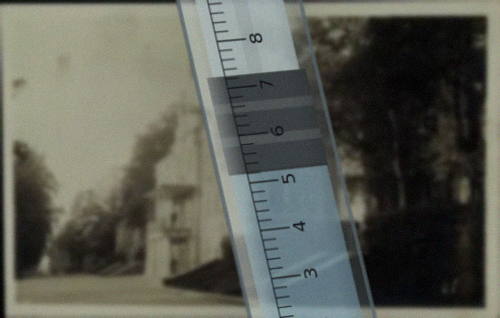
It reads value=5.2 unit=mL
